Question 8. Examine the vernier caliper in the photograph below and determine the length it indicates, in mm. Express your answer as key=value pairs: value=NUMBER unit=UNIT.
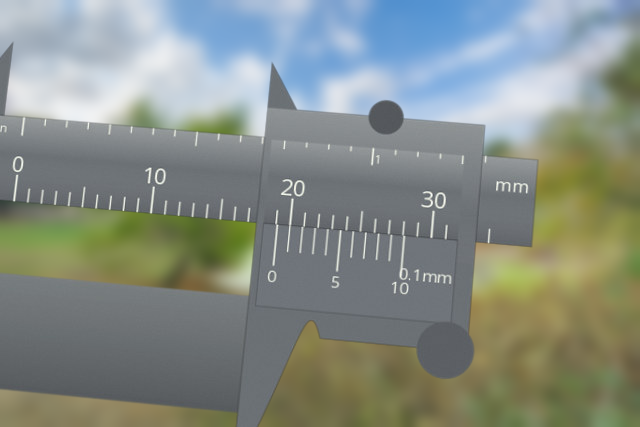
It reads value=19.1 unit=mm
